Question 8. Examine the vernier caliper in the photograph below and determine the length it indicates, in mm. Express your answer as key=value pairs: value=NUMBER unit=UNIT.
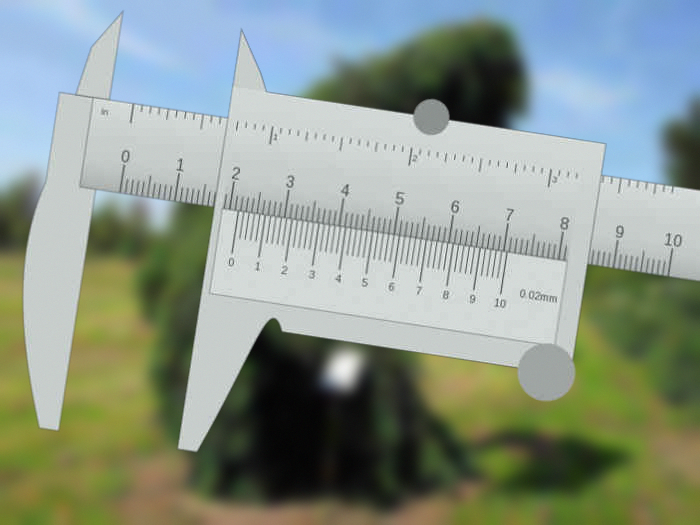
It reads value=21.6 unit=mm
